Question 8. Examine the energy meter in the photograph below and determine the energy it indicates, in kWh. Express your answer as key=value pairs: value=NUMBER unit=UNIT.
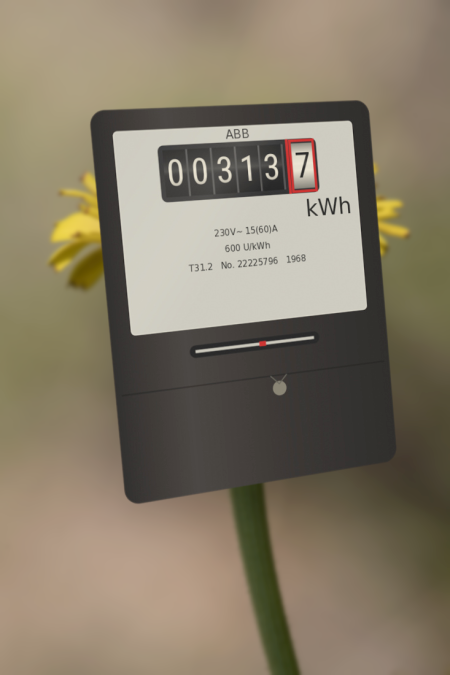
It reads value=313.7 unit=kWh
